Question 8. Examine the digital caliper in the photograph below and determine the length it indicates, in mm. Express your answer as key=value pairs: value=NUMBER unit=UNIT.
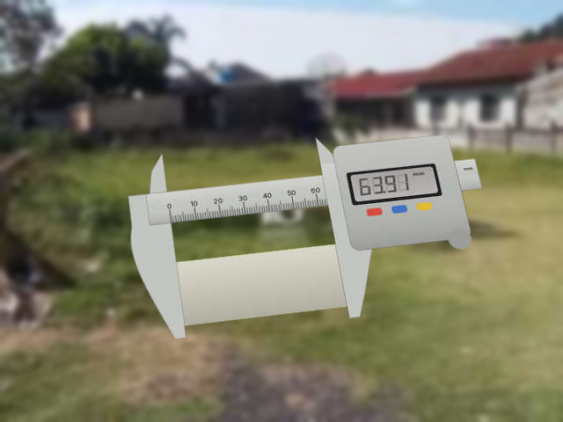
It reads value=63.91 unit=mm
